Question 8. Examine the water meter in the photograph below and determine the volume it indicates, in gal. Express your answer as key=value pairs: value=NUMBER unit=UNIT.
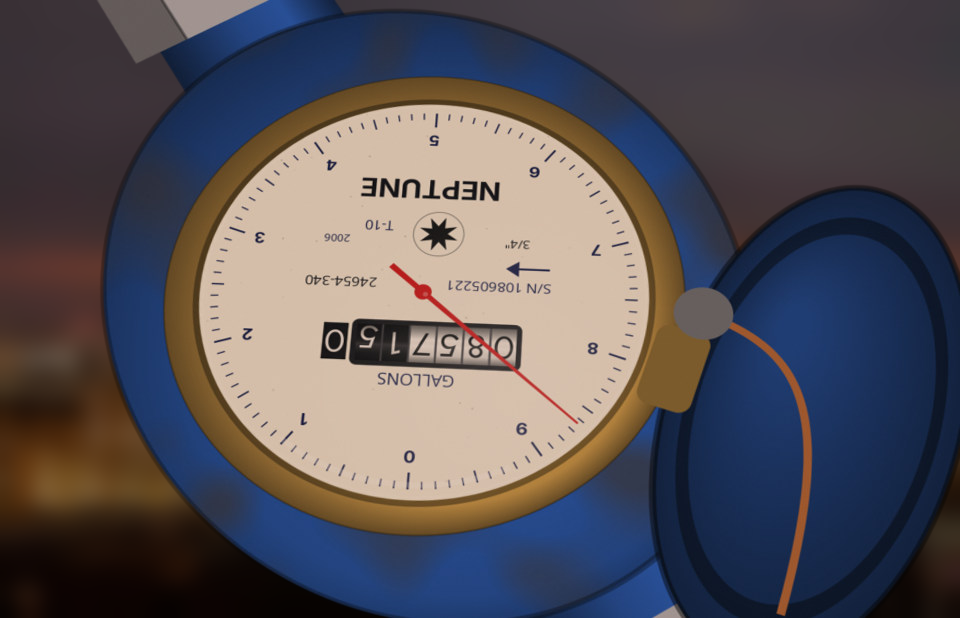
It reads value=857148.6 unit=gal
